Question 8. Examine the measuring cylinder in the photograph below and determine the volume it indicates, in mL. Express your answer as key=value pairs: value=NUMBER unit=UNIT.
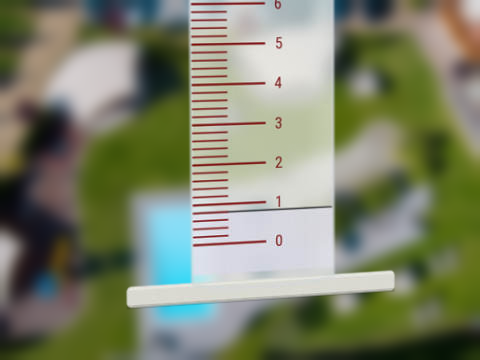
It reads value=0.8 unit=mL
